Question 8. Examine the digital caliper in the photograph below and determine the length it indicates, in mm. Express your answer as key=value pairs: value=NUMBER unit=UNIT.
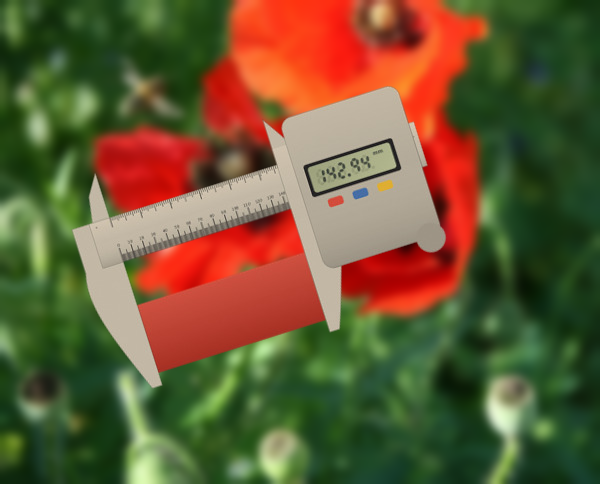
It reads value=142.94 unit=mm
